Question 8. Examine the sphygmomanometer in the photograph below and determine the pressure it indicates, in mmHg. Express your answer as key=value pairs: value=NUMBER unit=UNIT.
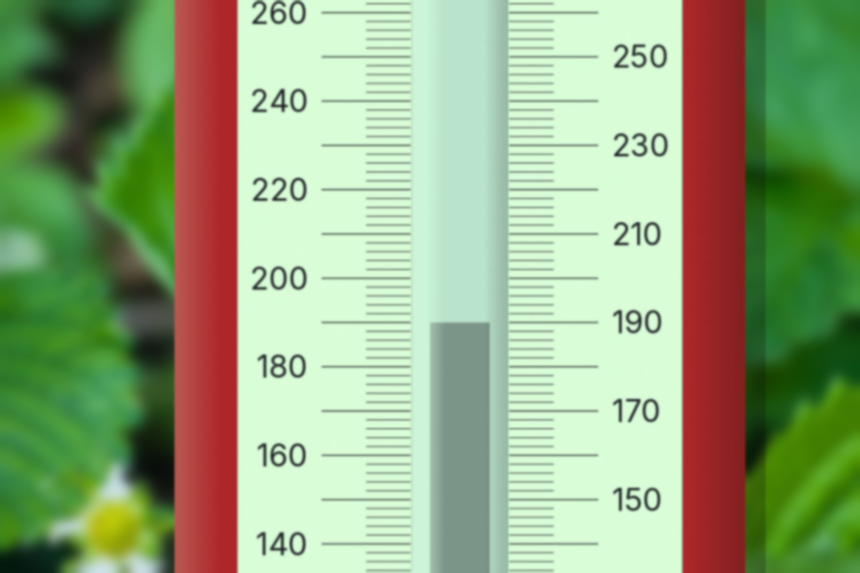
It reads value=190 unit=mmHg
